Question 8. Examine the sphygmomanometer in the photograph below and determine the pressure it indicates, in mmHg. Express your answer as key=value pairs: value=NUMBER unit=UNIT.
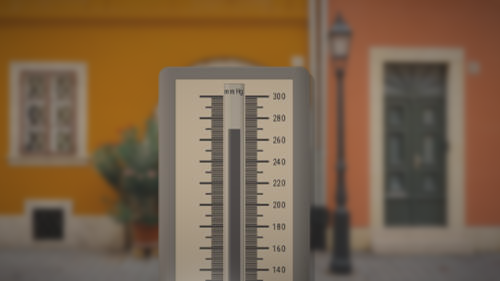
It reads value=270 unit=mmHg
